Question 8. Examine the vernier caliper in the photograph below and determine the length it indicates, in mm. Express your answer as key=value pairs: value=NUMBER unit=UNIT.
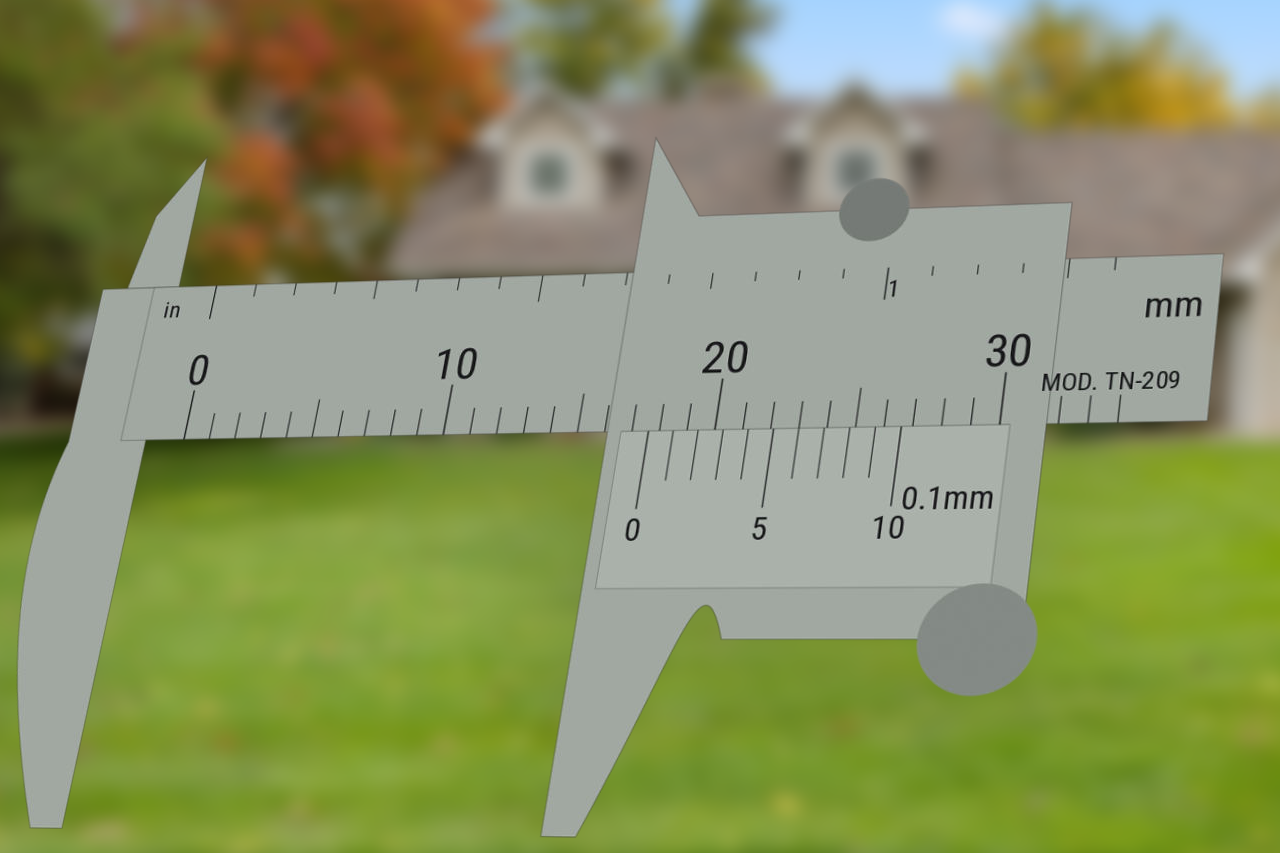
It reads value=17.6 unit=mm
